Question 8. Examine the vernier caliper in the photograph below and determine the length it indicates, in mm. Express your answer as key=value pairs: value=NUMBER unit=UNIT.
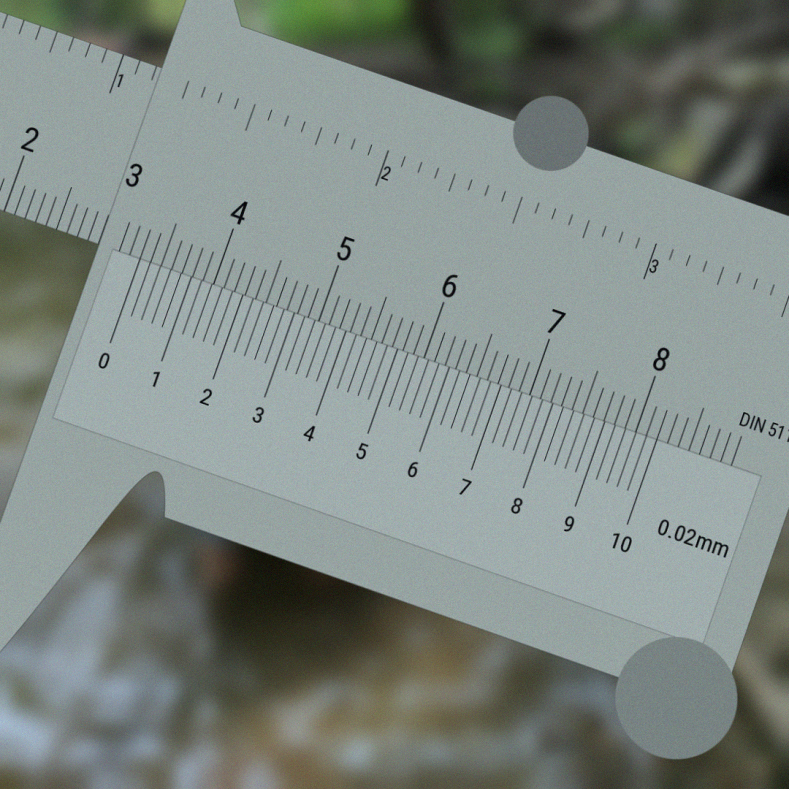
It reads value=33.0 unit=mm
